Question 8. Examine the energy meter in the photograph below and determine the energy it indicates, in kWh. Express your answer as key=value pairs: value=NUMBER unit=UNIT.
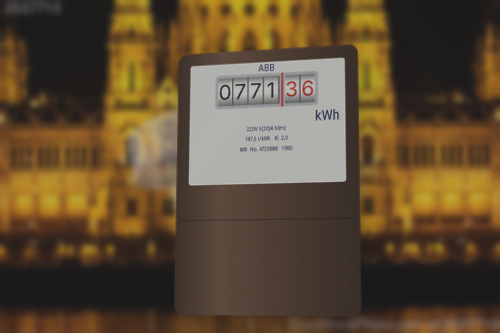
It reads value=771.36 unit=kWh
